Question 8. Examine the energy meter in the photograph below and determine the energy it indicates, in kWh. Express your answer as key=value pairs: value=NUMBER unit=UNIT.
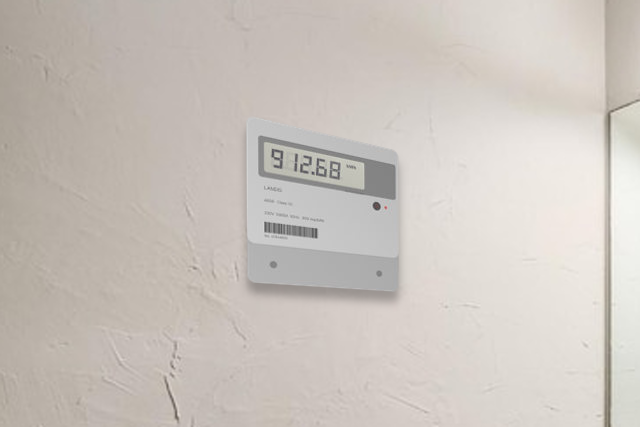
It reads value=912.68 unit=kWh
